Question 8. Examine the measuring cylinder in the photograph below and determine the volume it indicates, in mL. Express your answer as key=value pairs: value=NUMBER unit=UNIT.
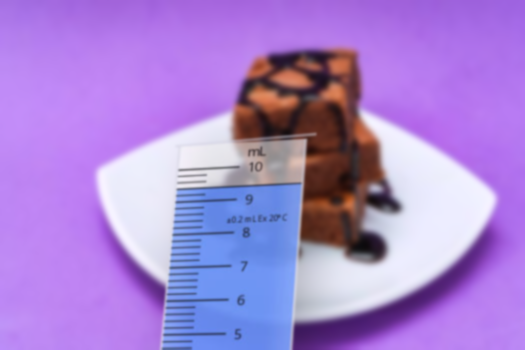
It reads value=9.4 unit=mL
